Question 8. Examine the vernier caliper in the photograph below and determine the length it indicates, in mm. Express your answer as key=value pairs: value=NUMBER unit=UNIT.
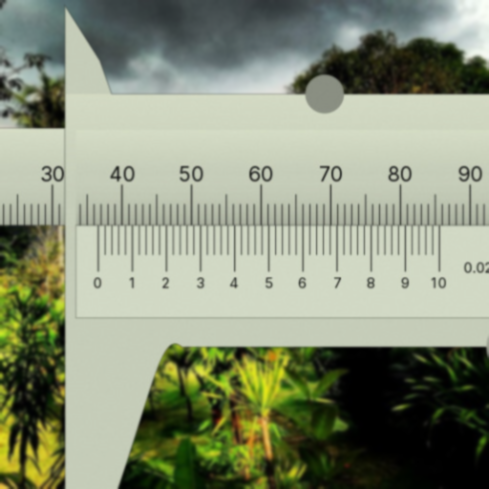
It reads value=36.6 unit=mm
